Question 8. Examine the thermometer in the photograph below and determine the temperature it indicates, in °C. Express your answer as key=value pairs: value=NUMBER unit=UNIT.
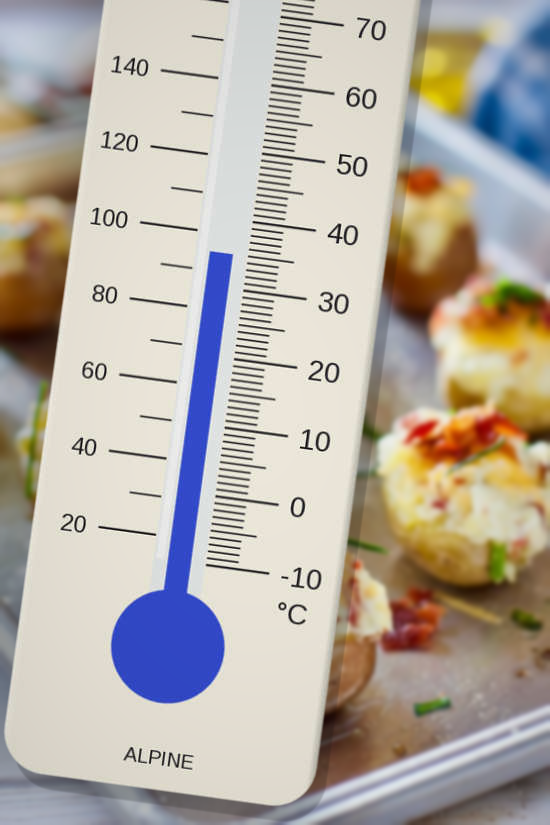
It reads value=35 unit=°C
